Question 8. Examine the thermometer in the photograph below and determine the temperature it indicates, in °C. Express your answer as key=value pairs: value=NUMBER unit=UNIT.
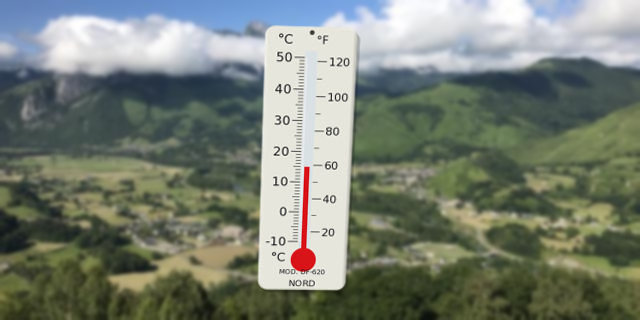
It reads value=15 unit=°C
